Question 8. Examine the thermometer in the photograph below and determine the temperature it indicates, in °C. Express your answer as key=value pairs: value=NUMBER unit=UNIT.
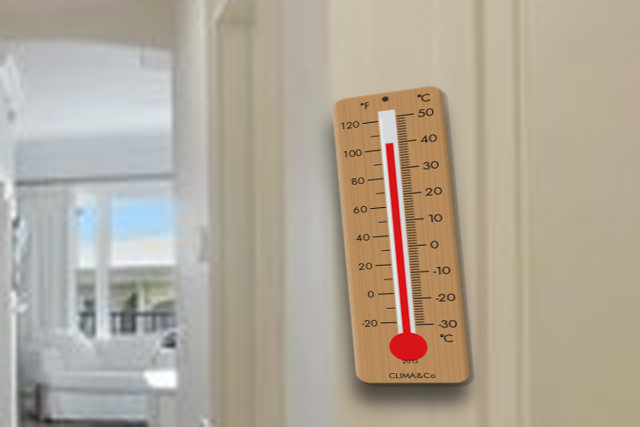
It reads value=40 unit=°C
